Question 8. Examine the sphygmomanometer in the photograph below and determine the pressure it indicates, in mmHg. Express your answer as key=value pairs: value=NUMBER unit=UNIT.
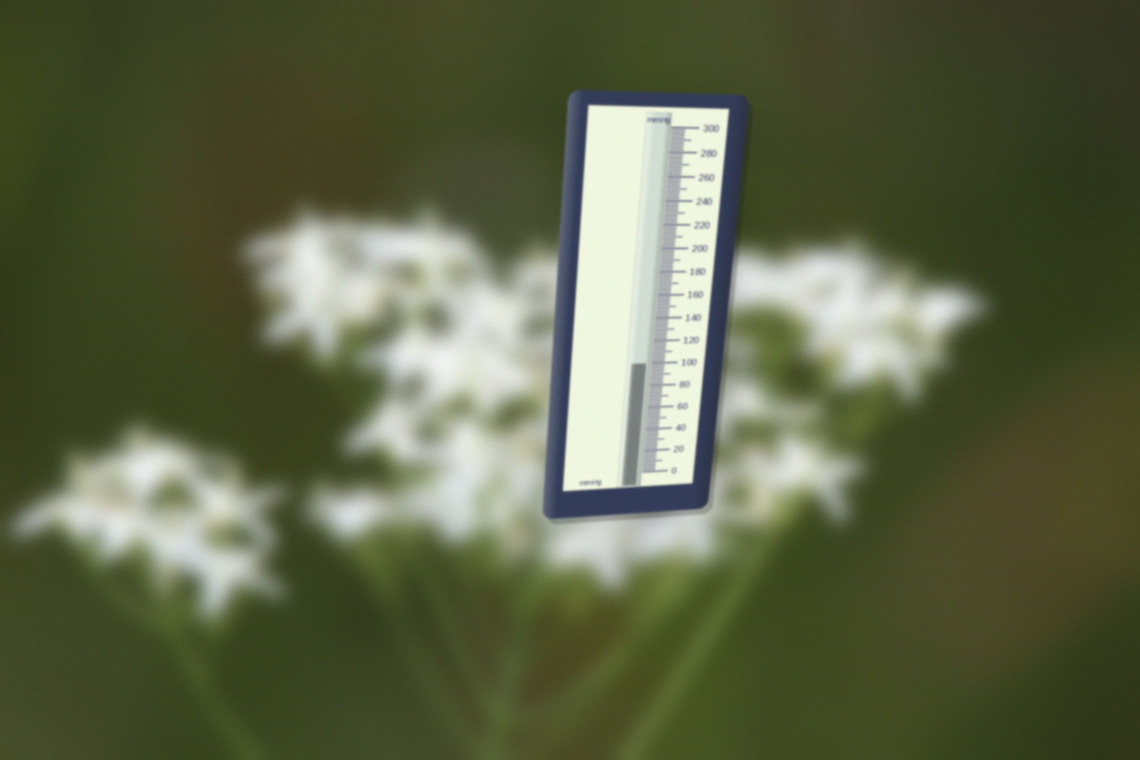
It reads value=100 unit=mmHg
